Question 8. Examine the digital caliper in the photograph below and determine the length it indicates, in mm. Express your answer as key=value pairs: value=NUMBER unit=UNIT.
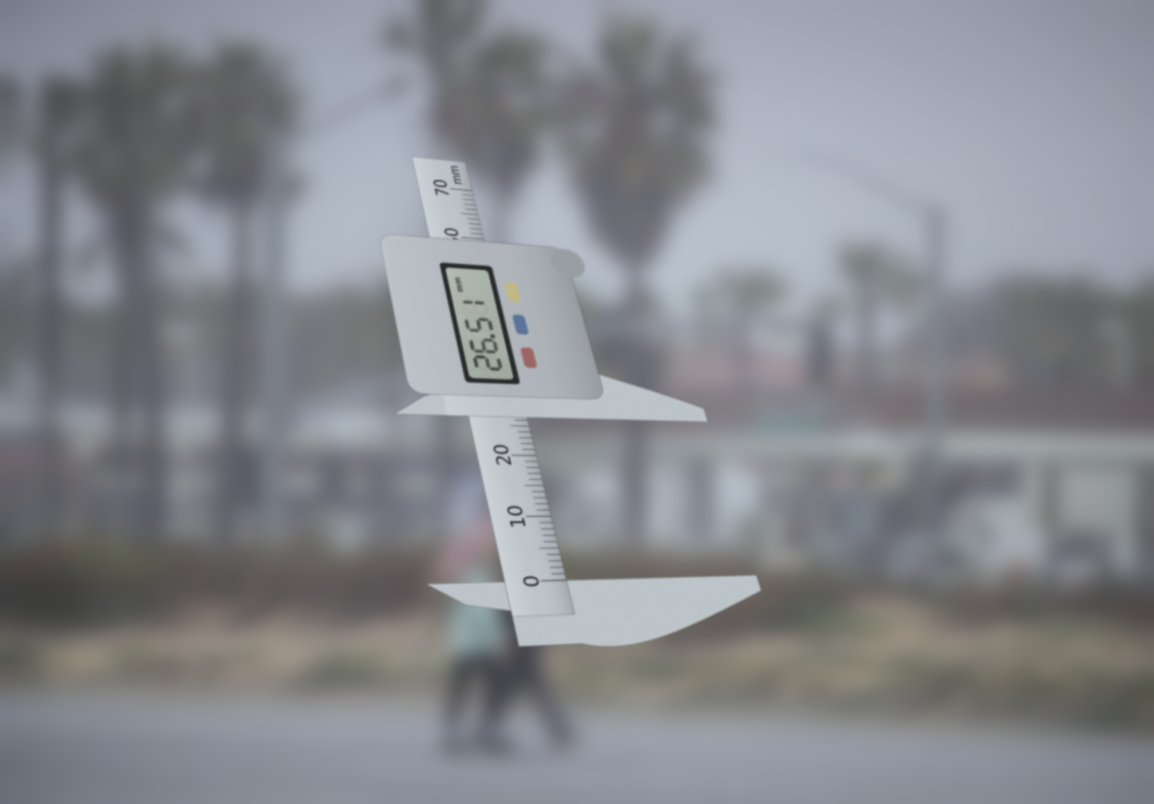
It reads value=26.51 unit=mm
